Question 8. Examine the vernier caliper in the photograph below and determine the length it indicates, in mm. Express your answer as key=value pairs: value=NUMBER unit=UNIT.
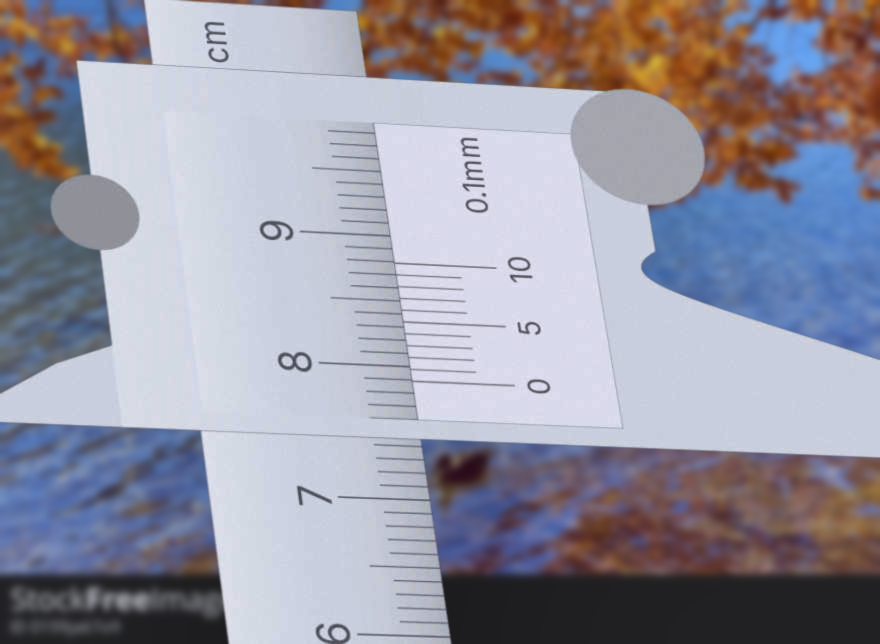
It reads value=78.9 unit=mm
